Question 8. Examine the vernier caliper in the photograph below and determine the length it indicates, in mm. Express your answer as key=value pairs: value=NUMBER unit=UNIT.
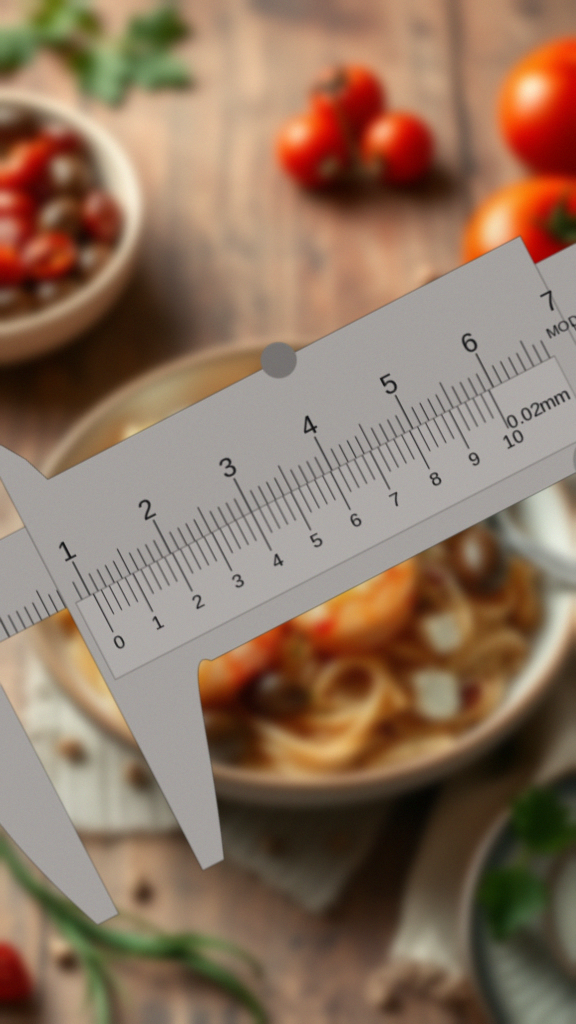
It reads value=10.4 unit=mm
